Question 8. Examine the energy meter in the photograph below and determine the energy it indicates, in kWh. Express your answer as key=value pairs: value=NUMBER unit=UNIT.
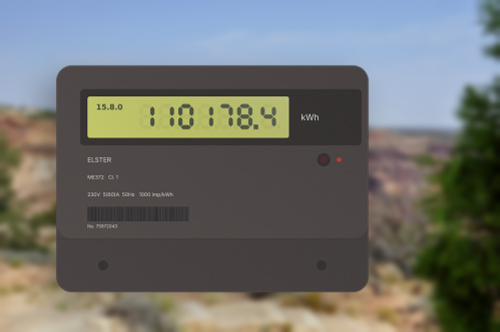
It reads value=110178.4 unit=kWh
